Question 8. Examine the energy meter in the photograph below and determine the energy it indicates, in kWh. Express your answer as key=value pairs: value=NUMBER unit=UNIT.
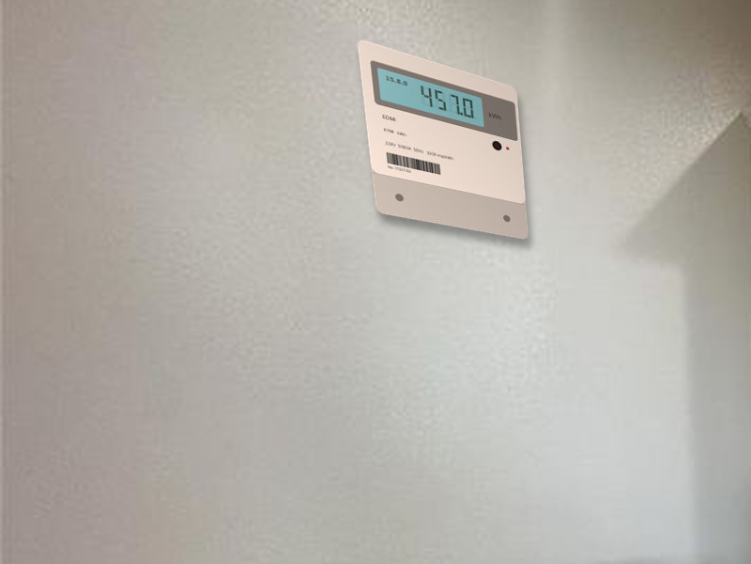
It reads value=457.0 unit=kWh
